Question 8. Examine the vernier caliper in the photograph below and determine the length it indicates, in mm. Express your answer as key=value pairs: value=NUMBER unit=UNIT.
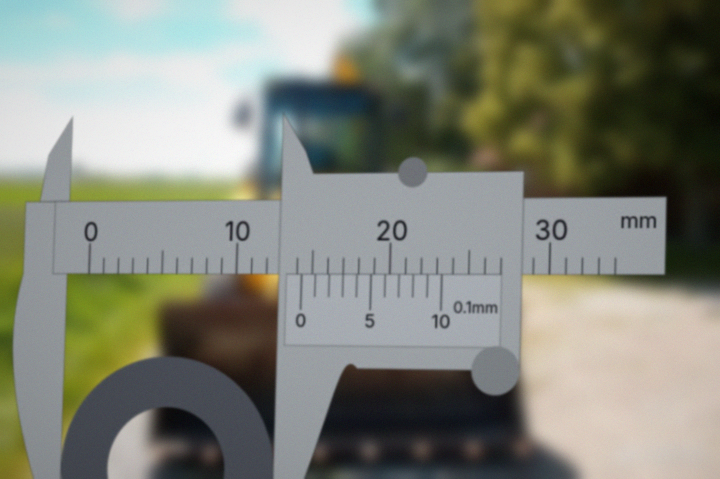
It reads value=14.3 unit=mm
